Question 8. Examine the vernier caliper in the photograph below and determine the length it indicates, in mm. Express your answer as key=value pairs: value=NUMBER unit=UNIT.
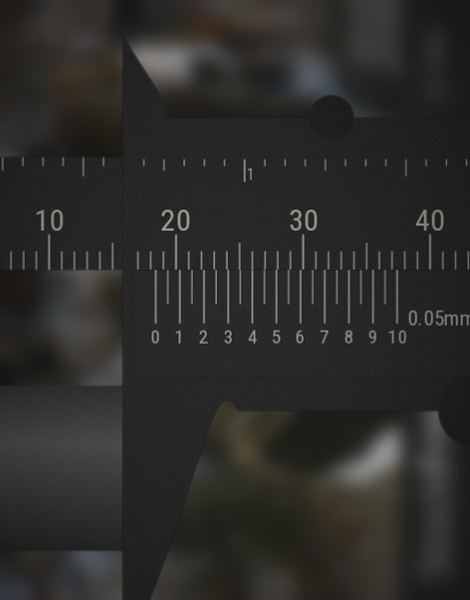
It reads value=18.4 unit=mm
